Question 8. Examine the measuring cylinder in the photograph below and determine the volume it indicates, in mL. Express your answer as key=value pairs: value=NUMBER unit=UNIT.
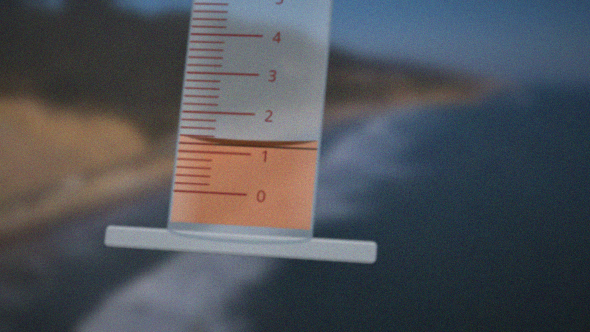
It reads value=1.2 unit=mL
